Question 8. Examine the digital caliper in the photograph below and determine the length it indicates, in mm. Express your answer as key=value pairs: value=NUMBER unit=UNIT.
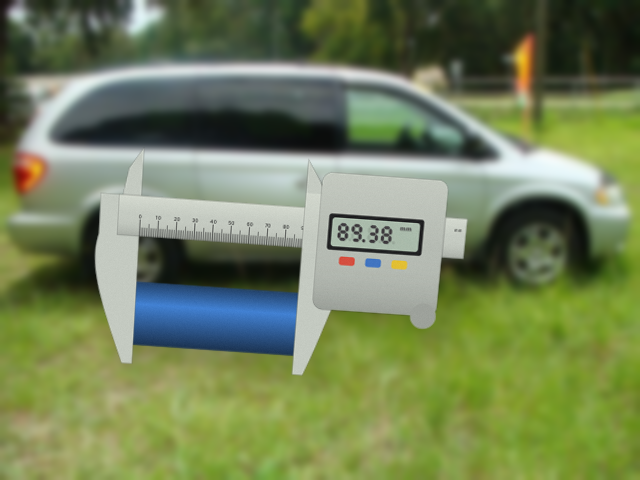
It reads value=89.38 unit=mm
